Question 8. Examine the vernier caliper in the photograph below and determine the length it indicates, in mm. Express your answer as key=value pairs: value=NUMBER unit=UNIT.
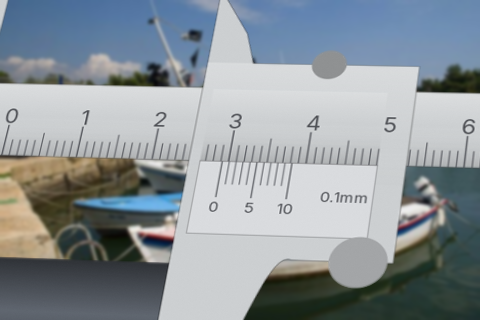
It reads value=29.2 unit=mm
